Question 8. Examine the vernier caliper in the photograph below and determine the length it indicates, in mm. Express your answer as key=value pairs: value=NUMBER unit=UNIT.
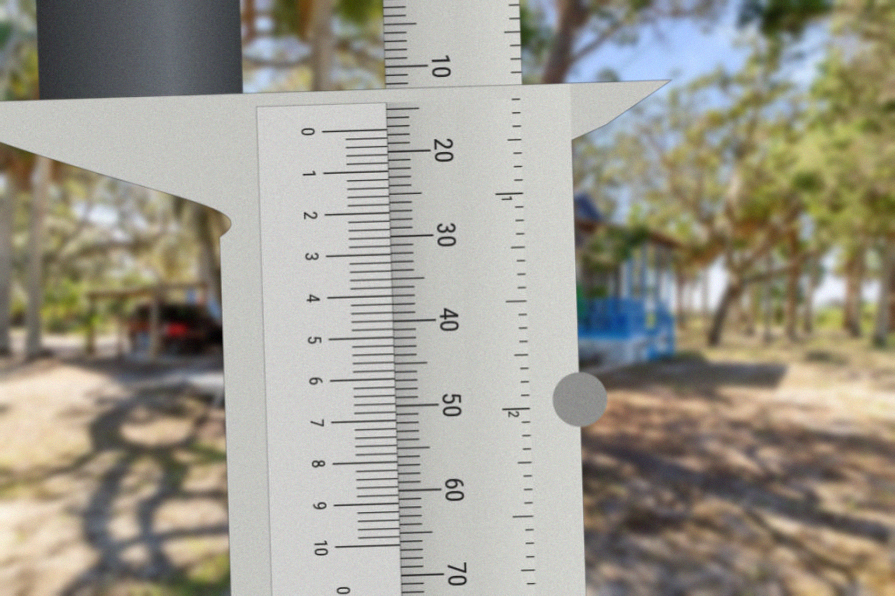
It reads value=17.4 unit=mm
